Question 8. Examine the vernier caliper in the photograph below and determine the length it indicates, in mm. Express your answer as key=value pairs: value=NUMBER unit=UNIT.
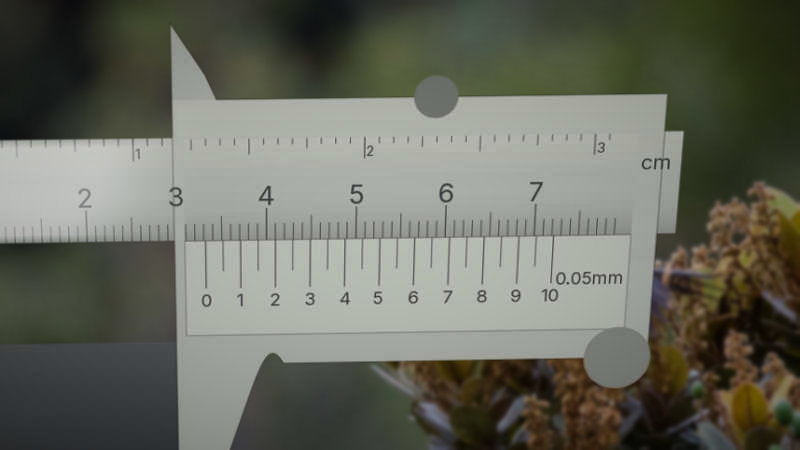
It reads value=33.2 unit=mm
